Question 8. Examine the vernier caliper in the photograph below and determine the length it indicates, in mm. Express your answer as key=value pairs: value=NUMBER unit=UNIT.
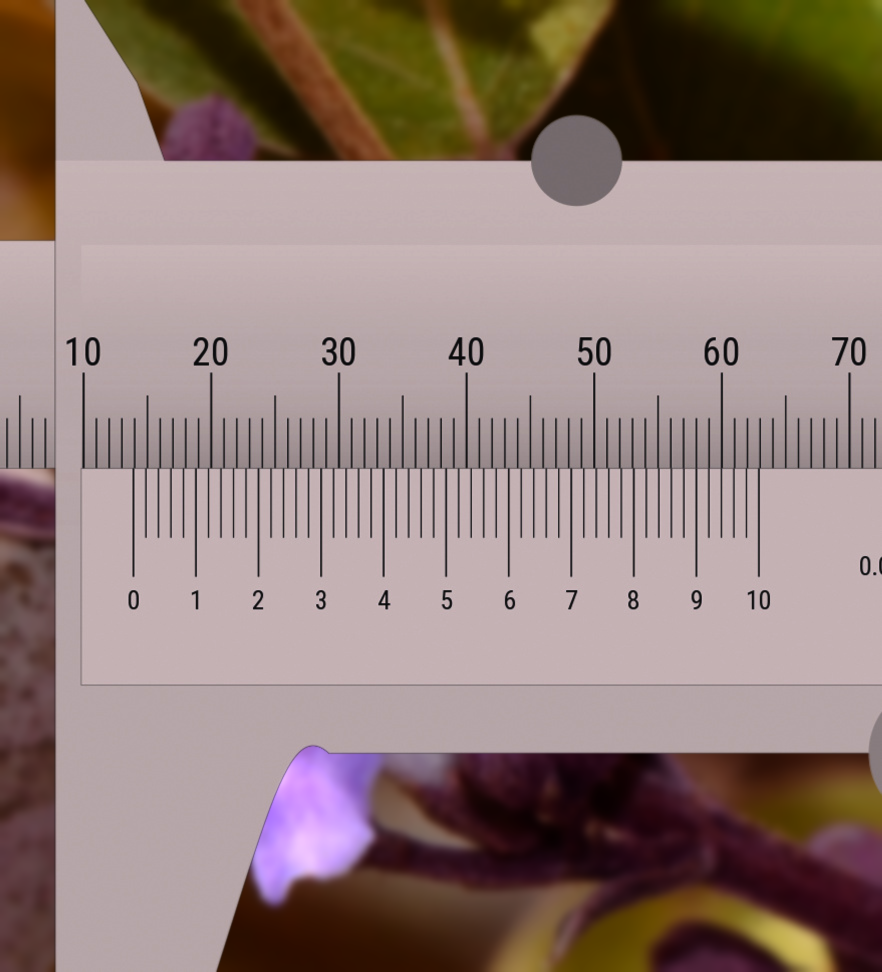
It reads value=13.9 unit=mm
